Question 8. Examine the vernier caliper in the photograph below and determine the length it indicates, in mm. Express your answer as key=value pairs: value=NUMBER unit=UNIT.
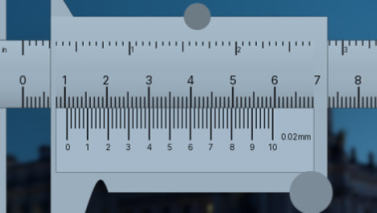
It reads value=10.5 unit=mm
